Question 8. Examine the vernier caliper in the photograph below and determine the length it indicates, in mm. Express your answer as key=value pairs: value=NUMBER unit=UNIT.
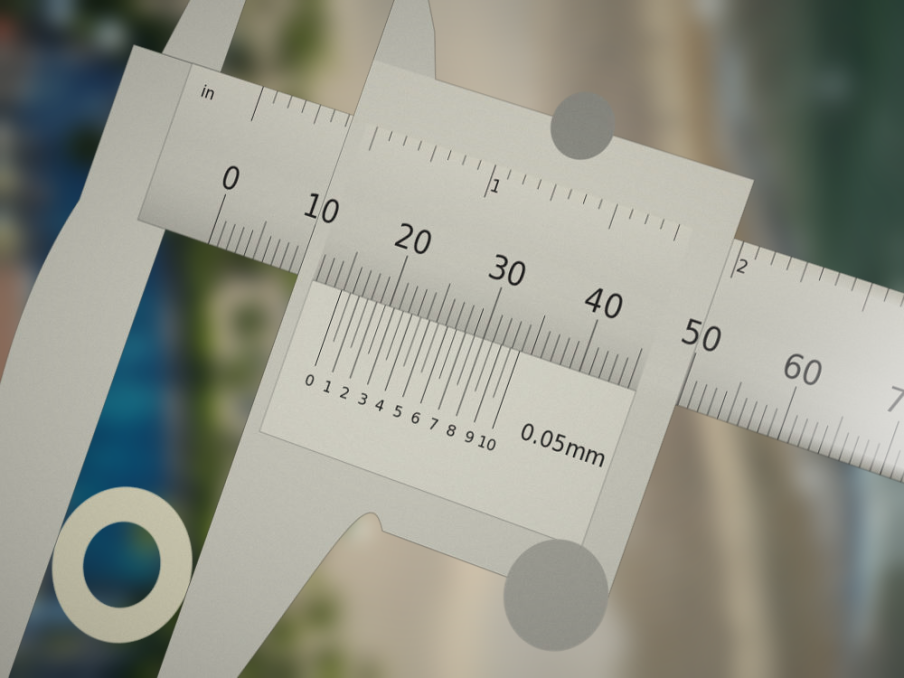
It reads value=14.8 unit=mm
